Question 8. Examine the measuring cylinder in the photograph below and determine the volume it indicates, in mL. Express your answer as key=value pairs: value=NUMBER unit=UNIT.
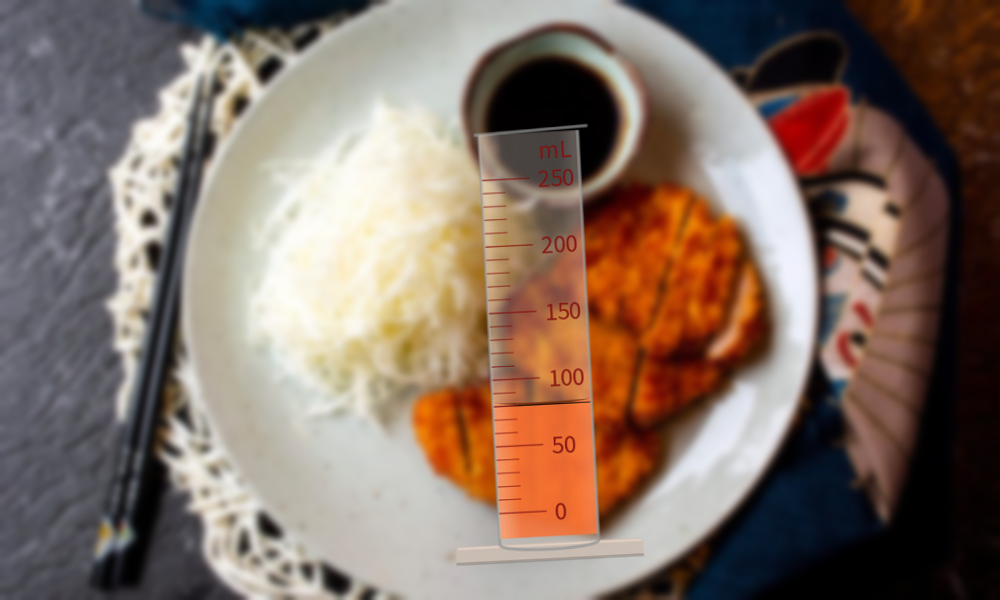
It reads value=80 unit=mL
